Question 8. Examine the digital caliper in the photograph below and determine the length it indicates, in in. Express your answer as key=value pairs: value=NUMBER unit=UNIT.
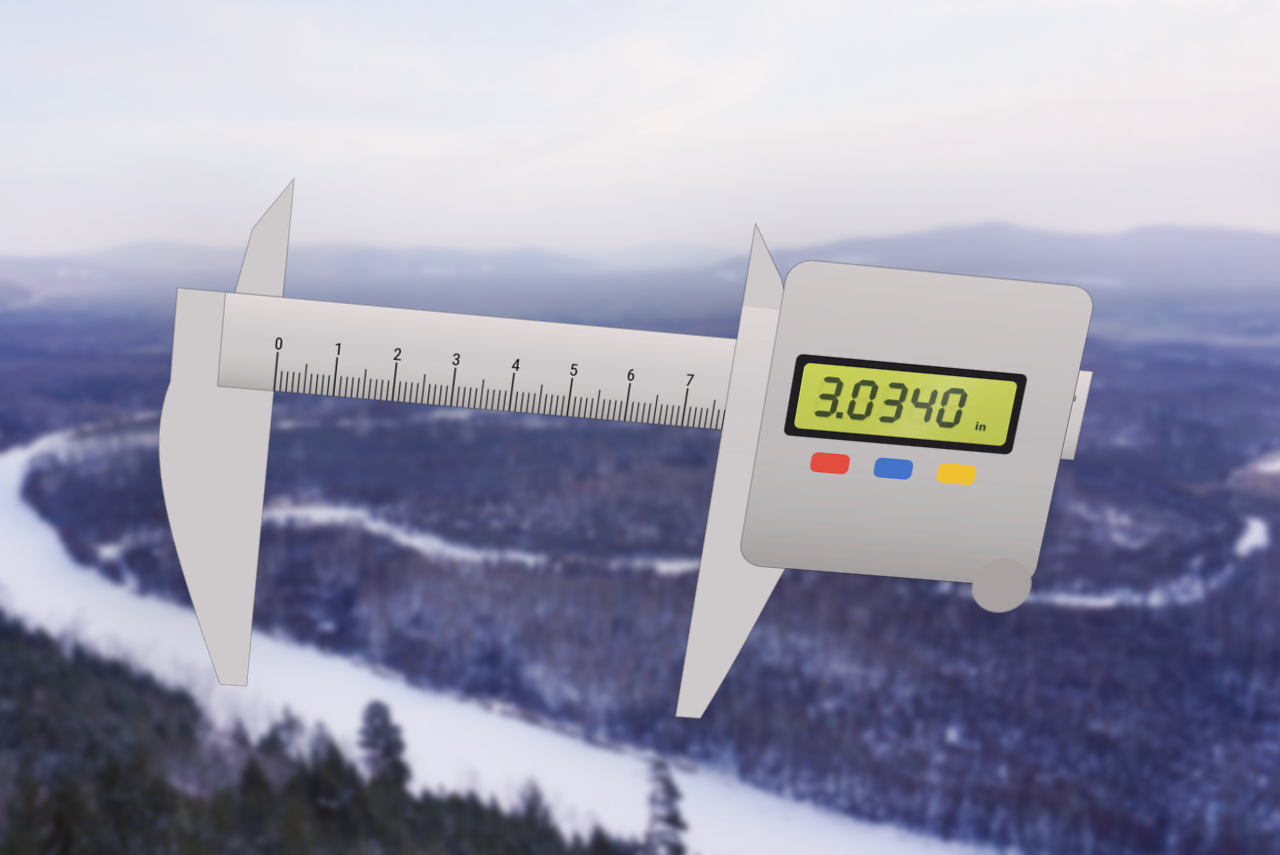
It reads value=3.0340 unit=in
